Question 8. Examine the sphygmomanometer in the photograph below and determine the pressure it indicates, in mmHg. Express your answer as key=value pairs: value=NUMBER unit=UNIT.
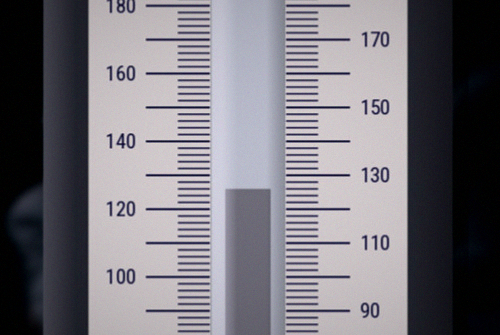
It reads value=126 unit=mmHg
